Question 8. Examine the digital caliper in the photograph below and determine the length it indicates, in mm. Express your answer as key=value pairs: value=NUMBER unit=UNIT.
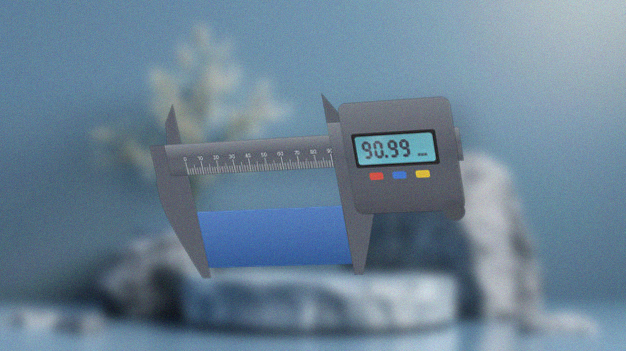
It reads value=90.99 unit=mm
